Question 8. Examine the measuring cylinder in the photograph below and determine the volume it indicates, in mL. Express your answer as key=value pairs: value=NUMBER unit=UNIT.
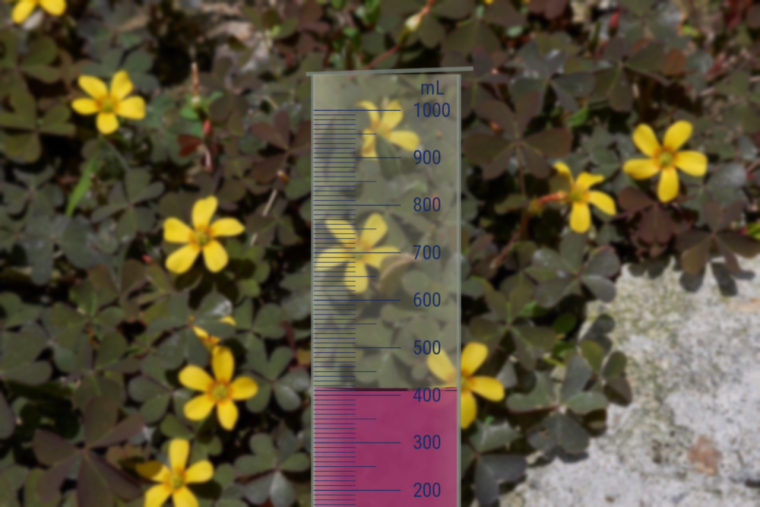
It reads value=410 unit=mL
